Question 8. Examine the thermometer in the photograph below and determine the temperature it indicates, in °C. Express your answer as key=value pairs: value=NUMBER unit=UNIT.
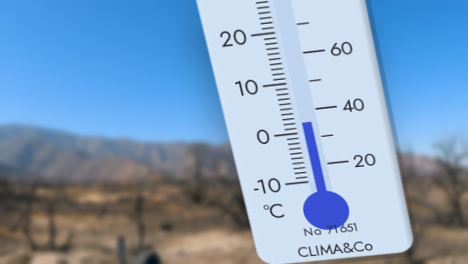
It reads value=2 unit=°C
